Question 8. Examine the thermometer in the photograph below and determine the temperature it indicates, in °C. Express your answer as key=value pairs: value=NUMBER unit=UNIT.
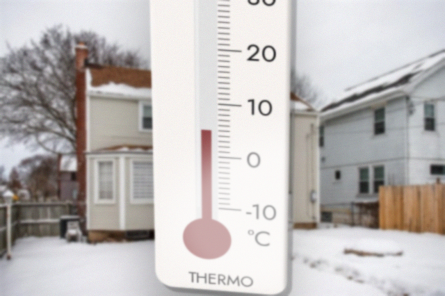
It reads value=5 unit=°C
